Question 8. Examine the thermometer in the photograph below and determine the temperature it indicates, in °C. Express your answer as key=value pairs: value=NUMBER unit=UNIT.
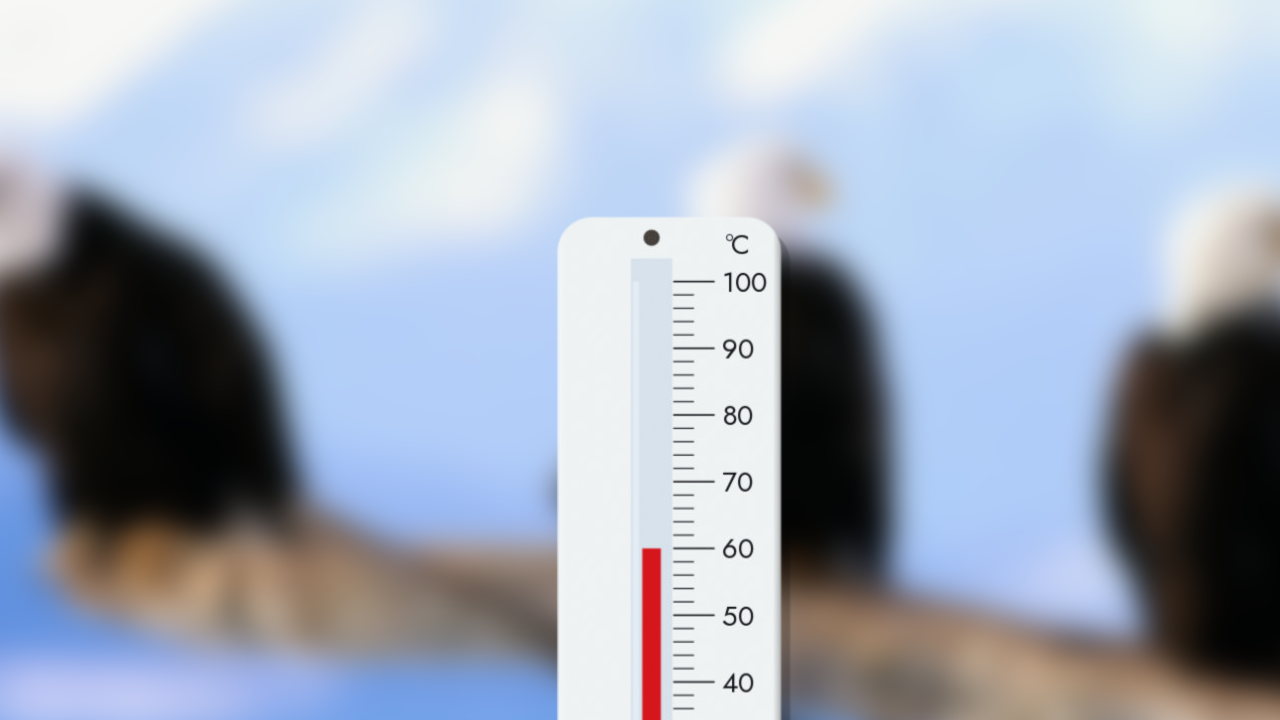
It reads value=60 unit=°C
